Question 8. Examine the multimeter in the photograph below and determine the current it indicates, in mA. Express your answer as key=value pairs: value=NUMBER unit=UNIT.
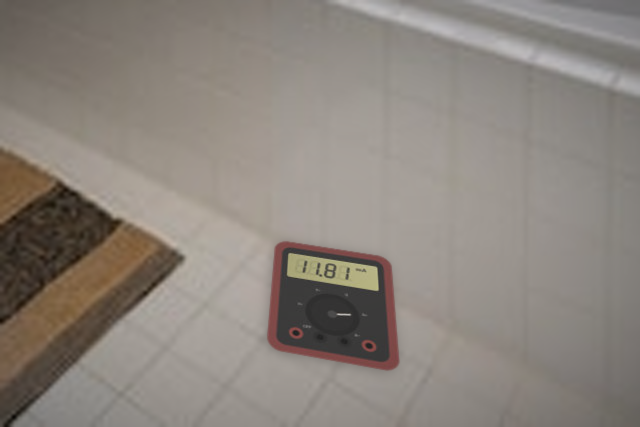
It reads value=11.81 unit=mA
